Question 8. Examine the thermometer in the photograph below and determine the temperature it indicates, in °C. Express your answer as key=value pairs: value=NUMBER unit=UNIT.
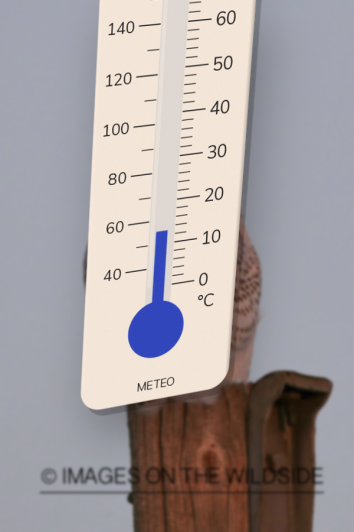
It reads value=13 unit=°C
